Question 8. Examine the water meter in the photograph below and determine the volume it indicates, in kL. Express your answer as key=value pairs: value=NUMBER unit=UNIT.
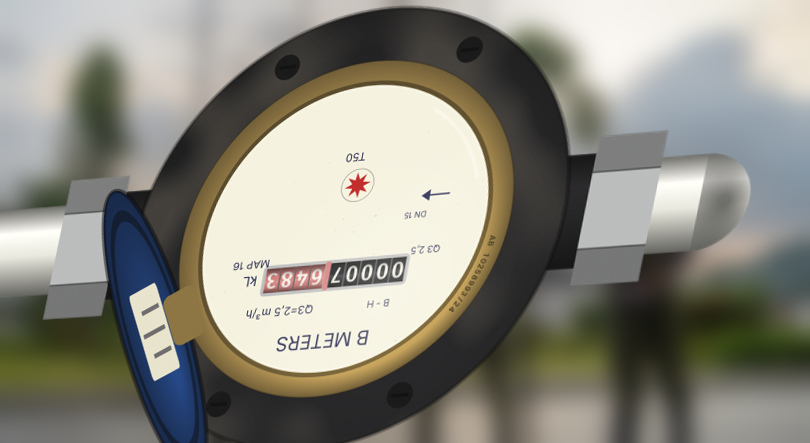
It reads value=7.6483 unit=kL
